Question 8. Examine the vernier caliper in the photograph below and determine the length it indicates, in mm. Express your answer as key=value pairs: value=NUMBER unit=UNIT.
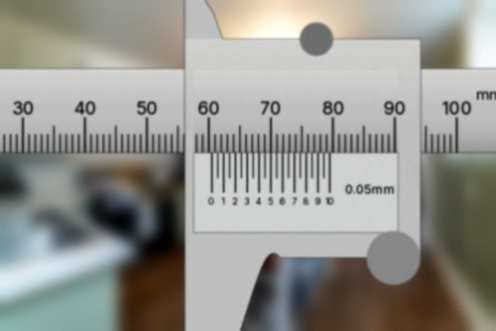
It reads value=60.5 unit=mm
